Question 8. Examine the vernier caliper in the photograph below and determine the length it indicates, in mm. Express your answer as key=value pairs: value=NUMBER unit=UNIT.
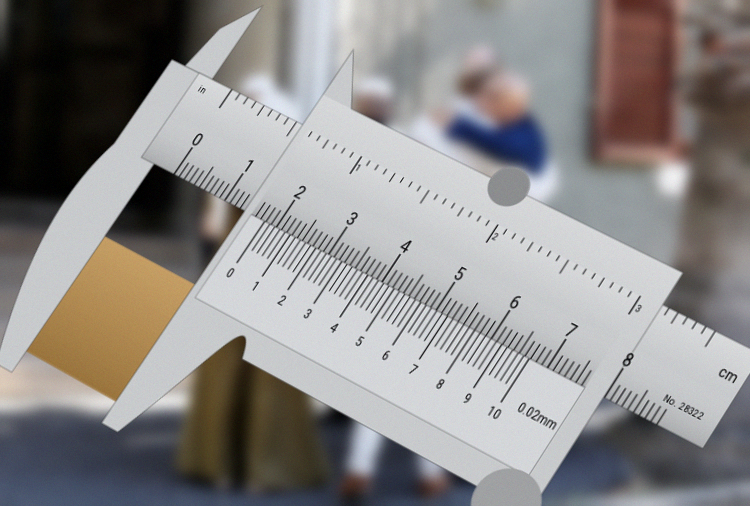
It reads value=17.8 unit=mm
